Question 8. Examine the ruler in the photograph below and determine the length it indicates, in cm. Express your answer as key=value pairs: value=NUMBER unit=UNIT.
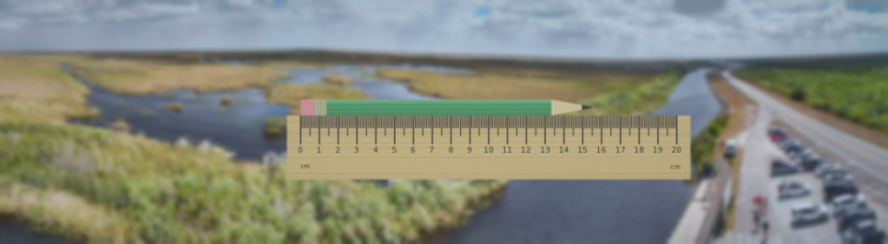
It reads value=15.5 unit=cm
